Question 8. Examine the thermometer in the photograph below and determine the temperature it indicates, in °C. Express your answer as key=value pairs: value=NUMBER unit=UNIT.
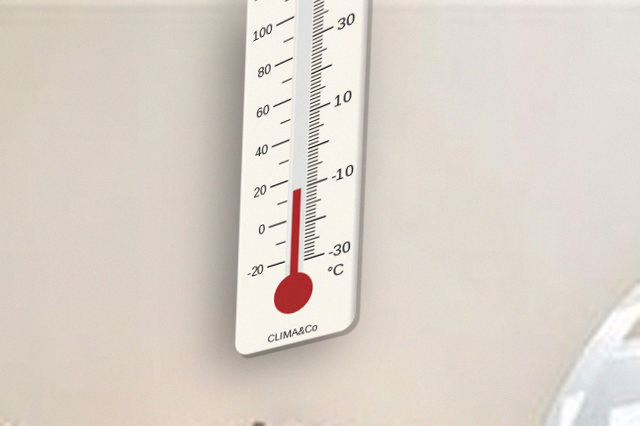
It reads value=-10 unit=°C
